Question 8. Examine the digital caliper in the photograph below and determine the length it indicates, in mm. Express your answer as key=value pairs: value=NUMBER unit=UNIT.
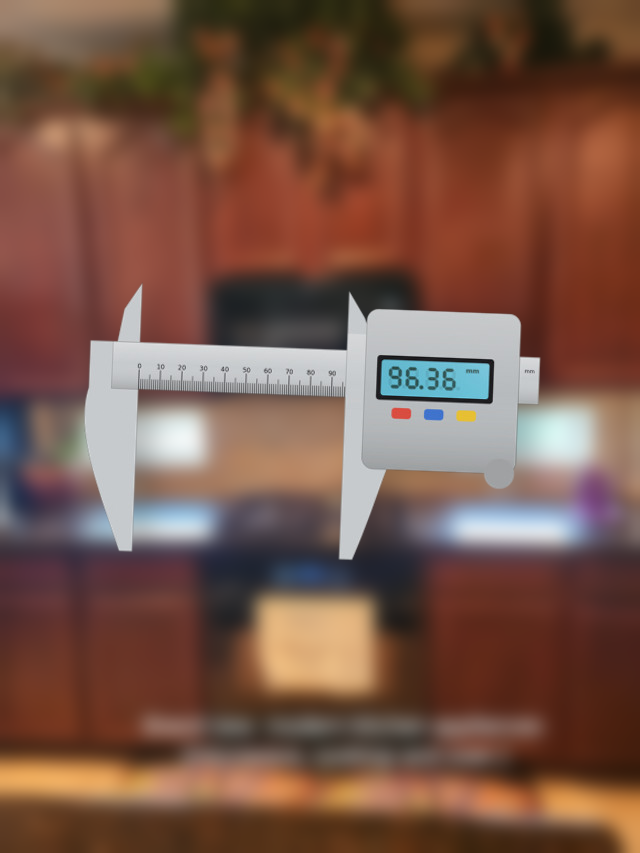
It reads value=96.36 unit=mm
